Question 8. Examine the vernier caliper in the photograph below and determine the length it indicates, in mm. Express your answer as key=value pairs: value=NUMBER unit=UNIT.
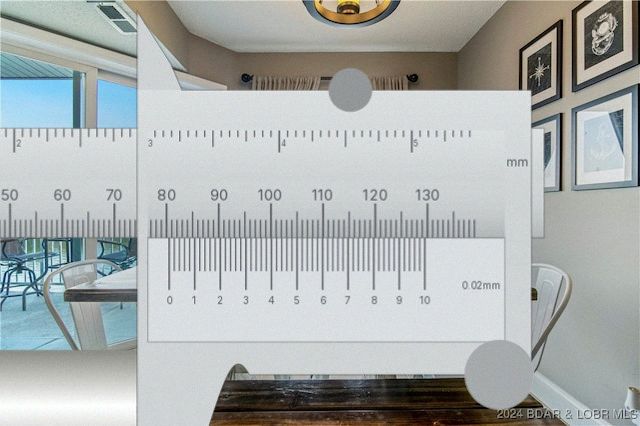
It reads value=80.5 unit=mm
